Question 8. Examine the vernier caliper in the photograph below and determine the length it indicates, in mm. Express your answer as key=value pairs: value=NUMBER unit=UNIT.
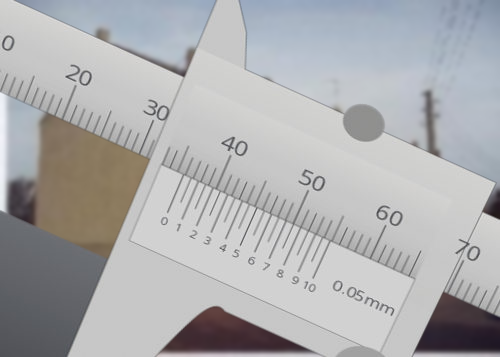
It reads value=35.8 unit=mm
